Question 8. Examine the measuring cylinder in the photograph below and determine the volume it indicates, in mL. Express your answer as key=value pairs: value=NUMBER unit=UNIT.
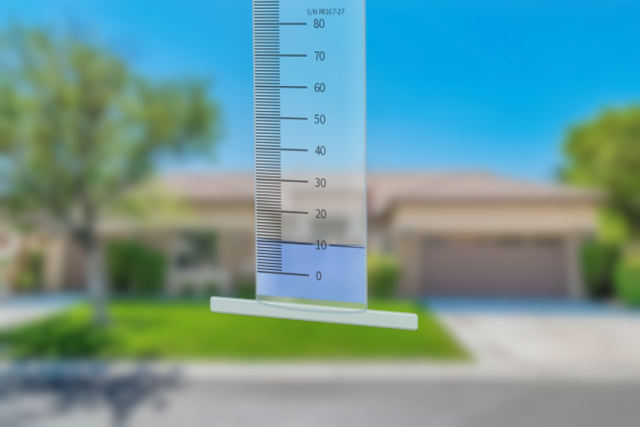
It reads value=10 unit=mL
